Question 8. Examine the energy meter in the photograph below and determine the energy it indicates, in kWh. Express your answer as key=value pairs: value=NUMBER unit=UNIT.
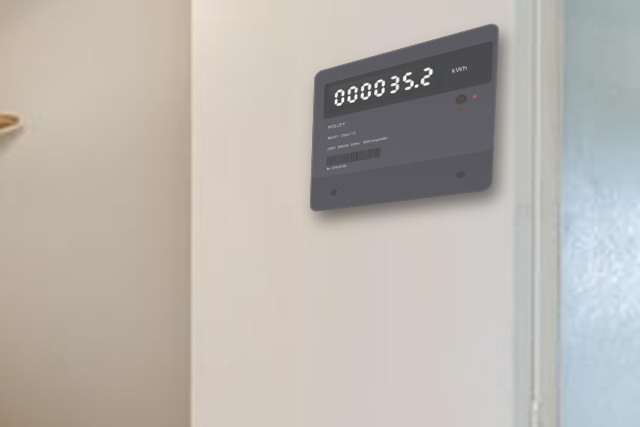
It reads value=35.2 unit=kWh
